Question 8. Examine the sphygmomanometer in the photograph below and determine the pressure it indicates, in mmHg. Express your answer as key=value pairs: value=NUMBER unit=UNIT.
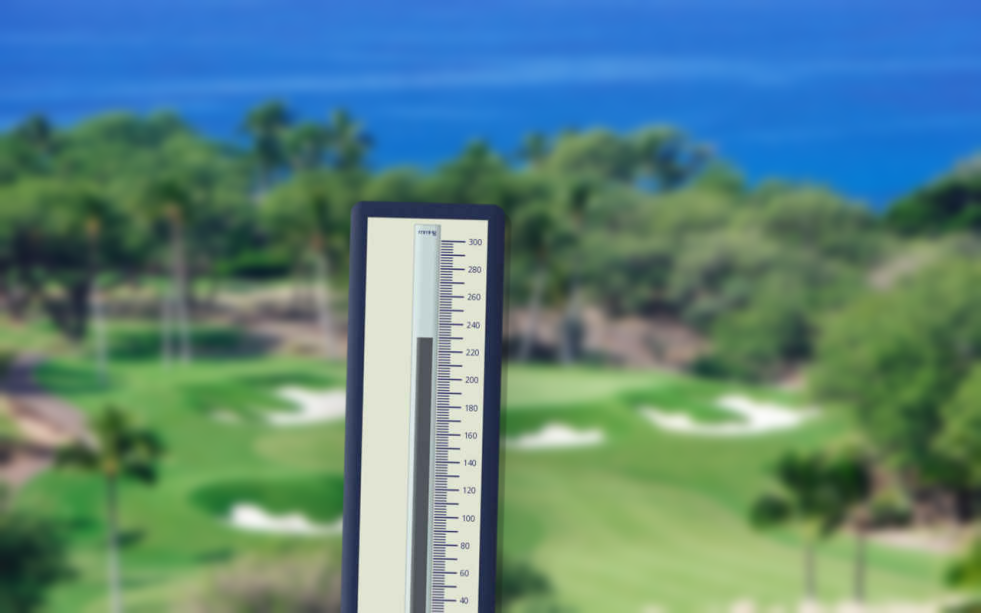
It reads value=230 unit=mmHg
